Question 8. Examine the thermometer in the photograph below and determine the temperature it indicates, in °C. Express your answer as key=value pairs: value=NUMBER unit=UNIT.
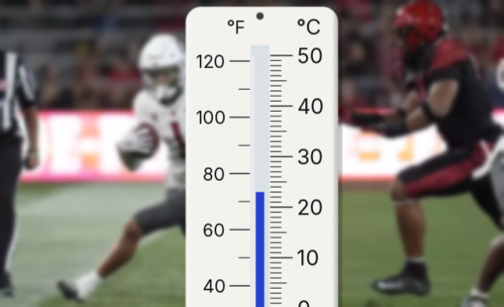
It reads value=23 unit=°C
